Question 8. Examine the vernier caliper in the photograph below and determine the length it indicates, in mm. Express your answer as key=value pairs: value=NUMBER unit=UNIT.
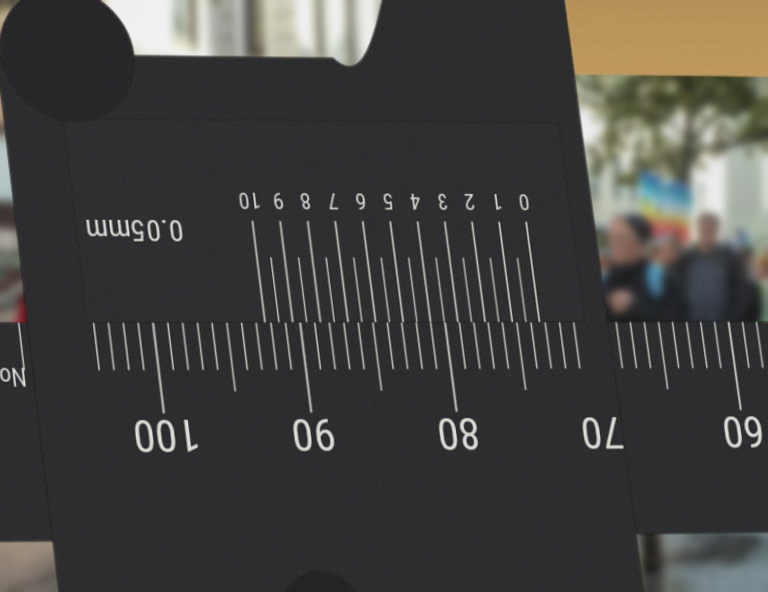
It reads value=73.4 unit=mm
